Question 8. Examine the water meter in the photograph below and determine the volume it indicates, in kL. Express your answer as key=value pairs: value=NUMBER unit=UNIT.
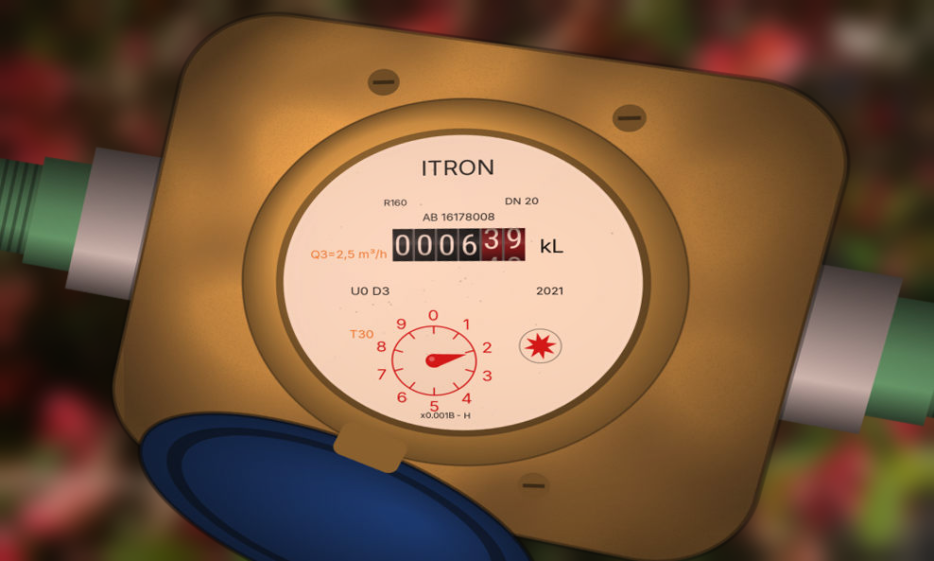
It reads value=6.392 unit=kL
